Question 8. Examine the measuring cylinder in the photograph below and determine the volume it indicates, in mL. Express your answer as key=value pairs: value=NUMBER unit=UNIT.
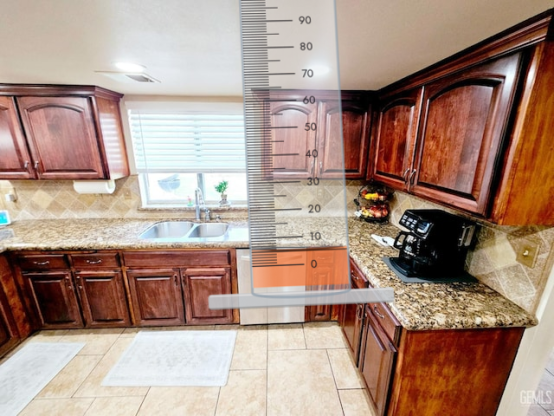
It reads value=5 unit=mL
